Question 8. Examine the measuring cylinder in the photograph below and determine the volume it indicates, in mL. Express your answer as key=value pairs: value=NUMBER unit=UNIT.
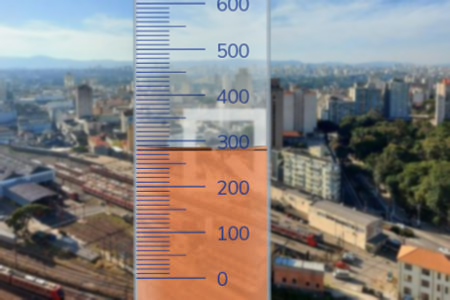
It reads value=280 unit=mL
